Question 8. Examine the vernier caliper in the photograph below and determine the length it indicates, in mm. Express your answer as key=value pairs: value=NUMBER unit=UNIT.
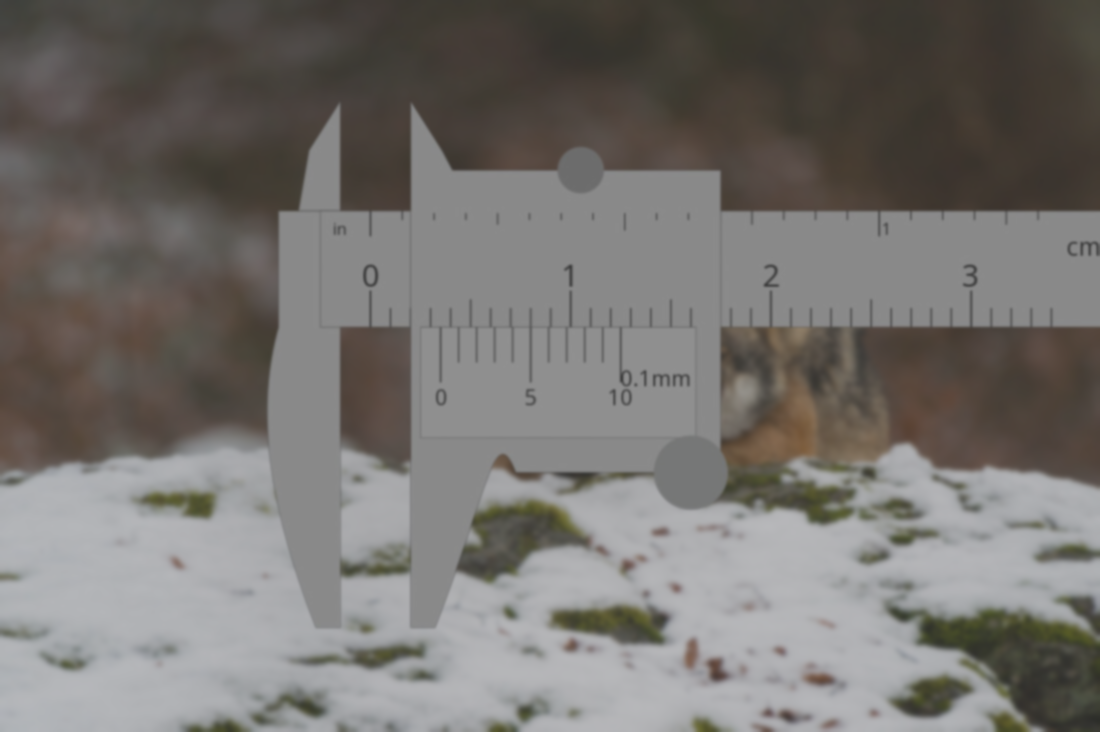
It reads value=3.5 unit=mm
